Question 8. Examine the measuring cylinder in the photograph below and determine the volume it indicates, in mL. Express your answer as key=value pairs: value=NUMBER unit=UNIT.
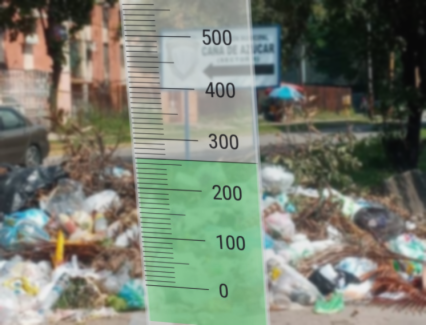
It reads value=260 unit=mL
